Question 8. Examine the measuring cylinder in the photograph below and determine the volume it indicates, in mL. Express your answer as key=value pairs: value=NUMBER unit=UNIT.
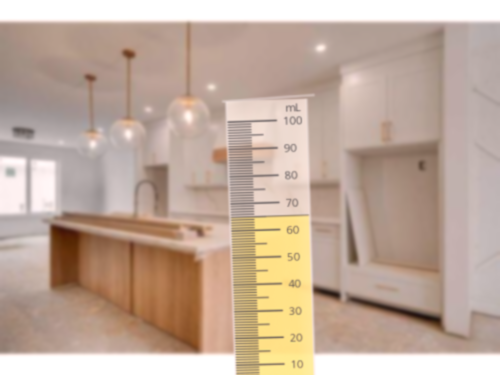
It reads value=65 unit=mL
